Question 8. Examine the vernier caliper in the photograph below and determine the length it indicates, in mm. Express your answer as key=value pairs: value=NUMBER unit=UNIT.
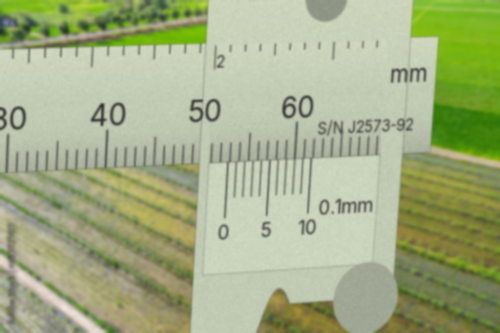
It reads value=52.8 unit=mm
